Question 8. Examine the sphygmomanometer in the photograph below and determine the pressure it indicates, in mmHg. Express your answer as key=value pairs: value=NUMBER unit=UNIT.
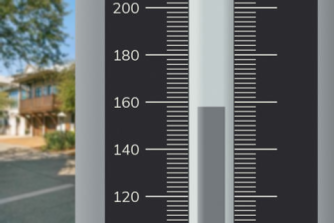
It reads value=158 unit=mmHg
